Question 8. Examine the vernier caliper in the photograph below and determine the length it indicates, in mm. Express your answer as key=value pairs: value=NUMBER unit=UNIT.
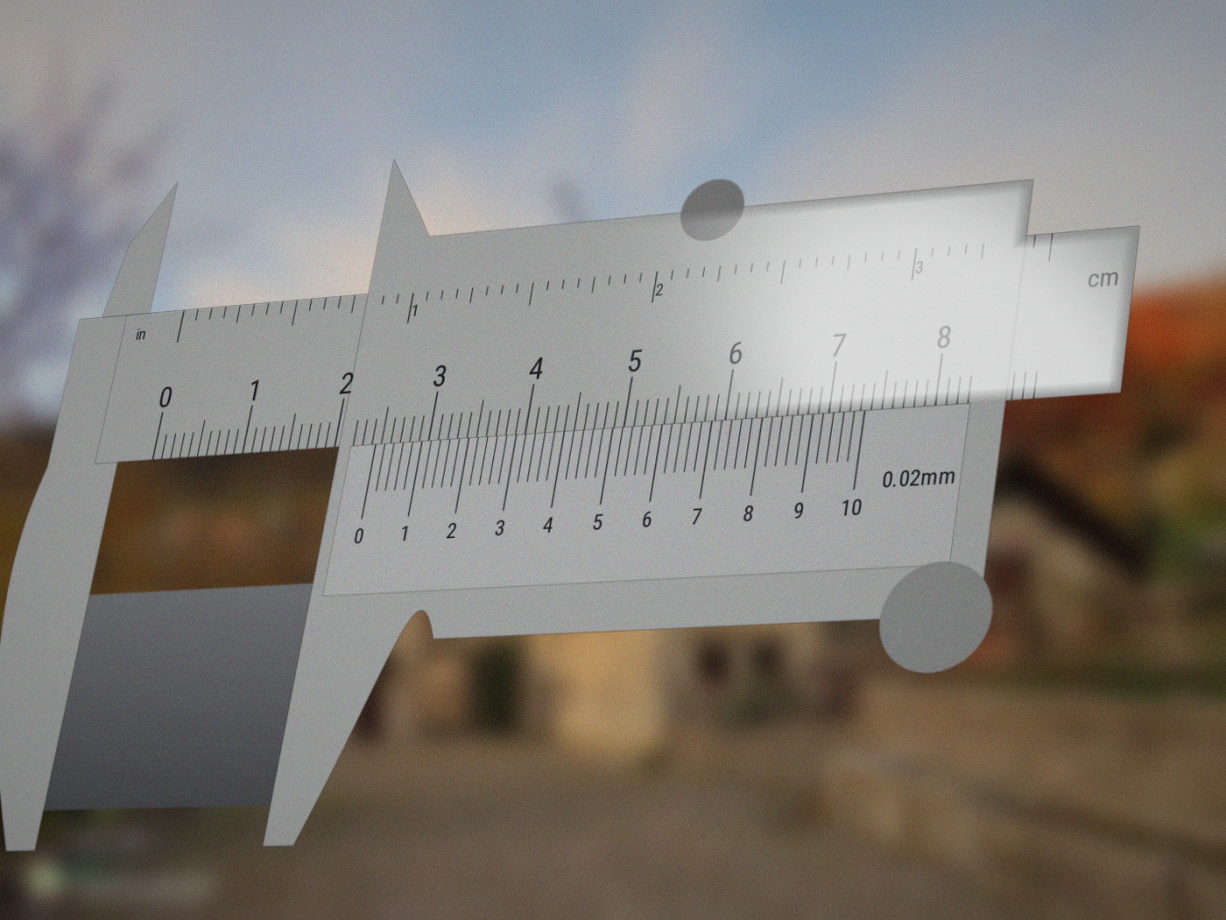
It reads value=24.4 unit=mm
